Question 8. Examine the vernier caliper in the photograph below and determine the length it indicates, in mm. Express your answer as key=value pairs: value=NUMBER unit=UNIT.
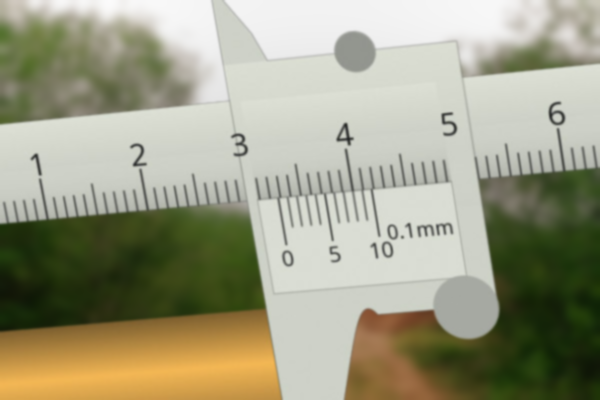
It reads value=32.8 unit=mm
